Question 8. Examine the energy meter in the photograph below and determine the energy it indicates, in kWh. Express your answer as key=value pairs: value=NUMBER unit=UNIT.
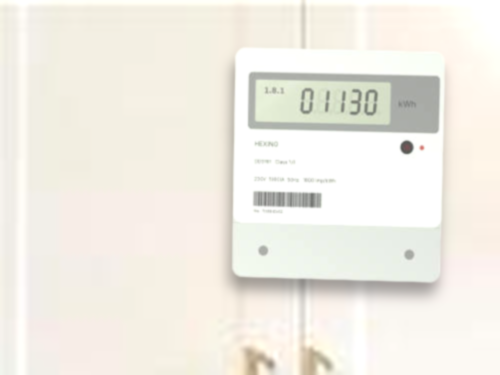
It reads value=1130 unit=kWh
